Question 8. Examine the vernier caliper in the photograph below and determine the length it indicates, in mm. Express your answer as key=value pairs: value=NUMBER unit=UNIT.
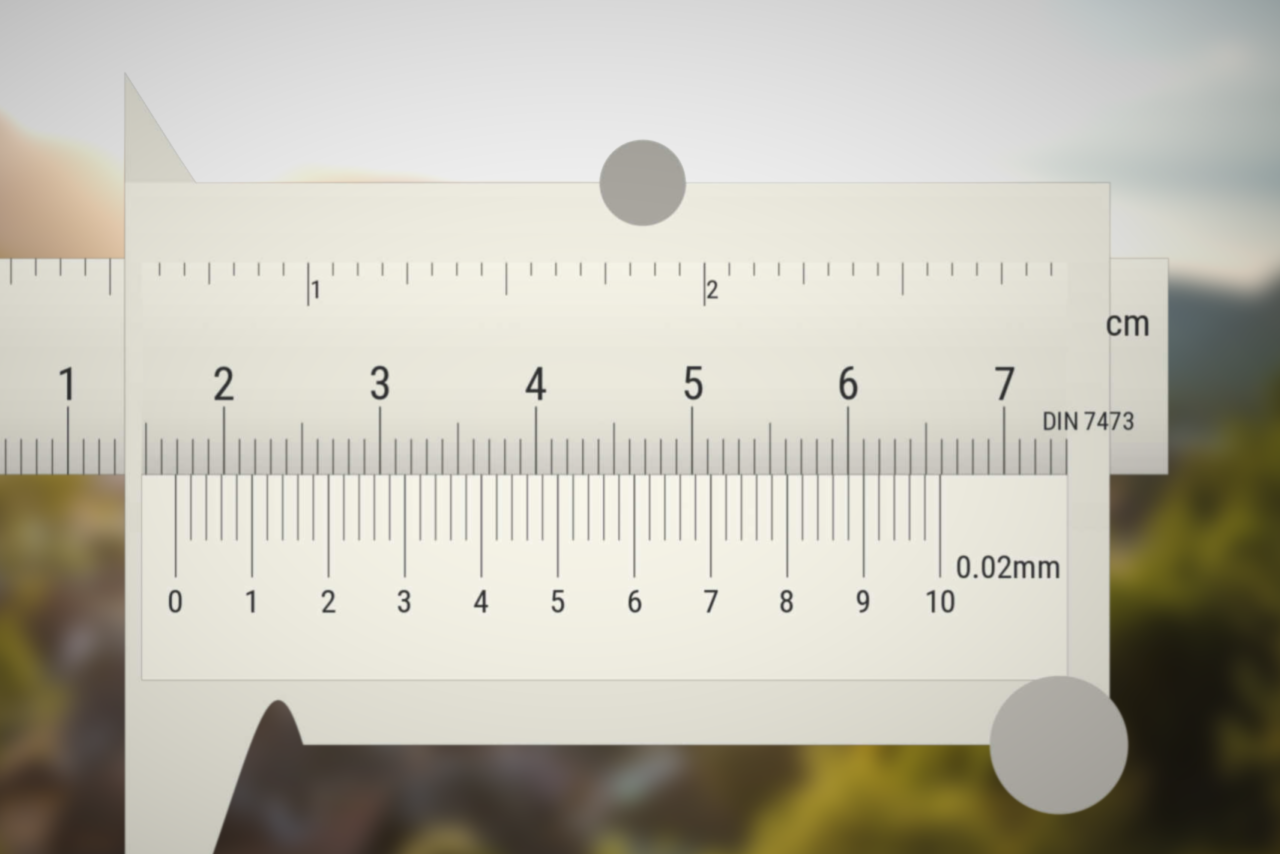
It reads value=16.9 unit=mm
